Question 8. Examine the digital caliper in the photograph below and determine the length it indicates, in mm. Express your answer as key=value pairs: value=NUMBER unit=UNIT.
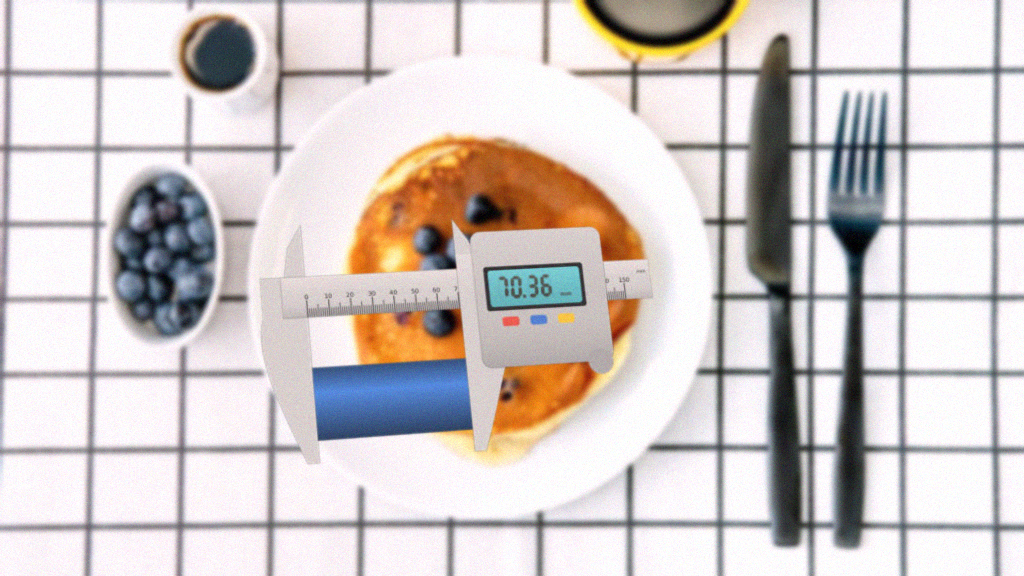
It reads value=70.36 unit=mm
